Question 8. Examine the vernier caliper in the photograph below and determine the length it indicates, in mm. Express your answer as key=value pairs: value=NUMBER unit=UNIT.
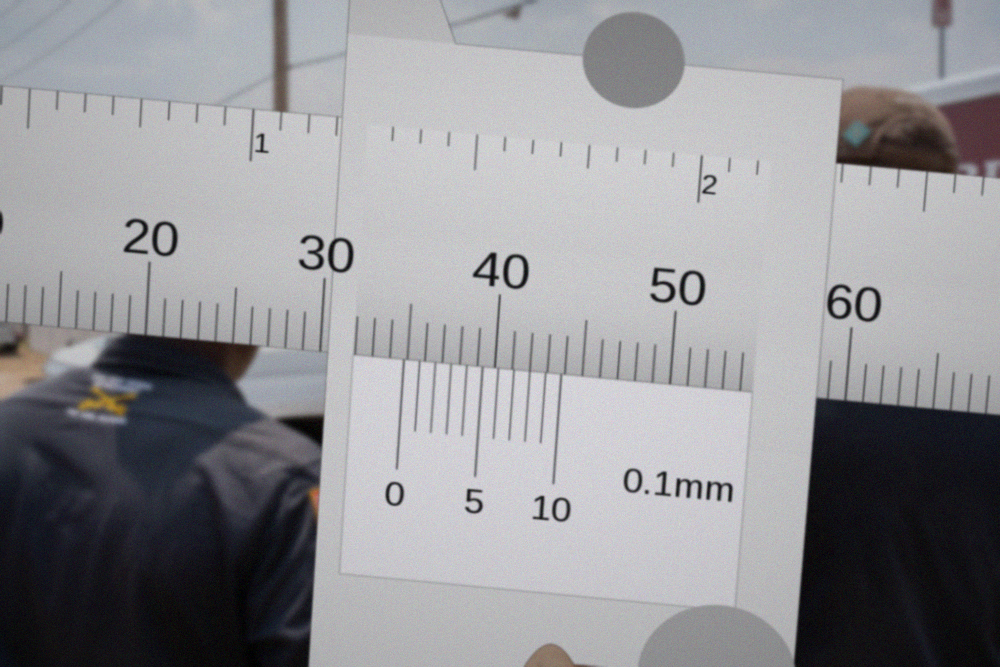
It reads value=34.8 unit=mm
